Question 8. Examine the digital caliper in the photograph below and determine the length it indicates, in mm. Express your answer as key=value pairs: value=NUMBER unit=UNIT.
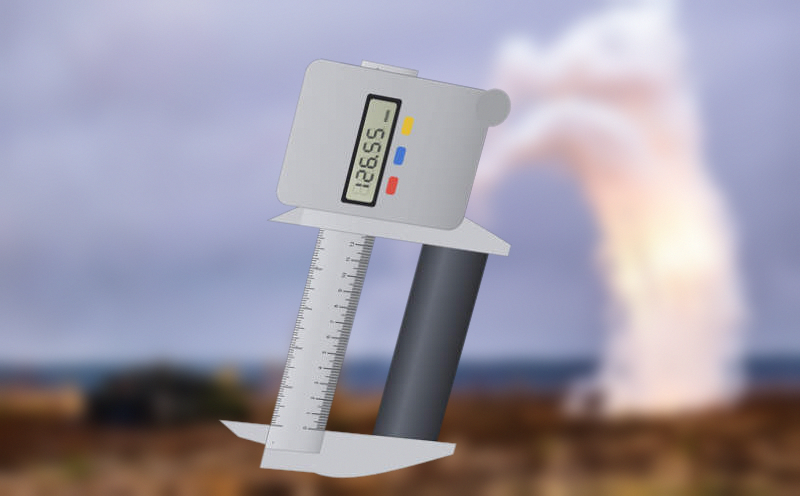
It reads value=126.55 unit=mm
